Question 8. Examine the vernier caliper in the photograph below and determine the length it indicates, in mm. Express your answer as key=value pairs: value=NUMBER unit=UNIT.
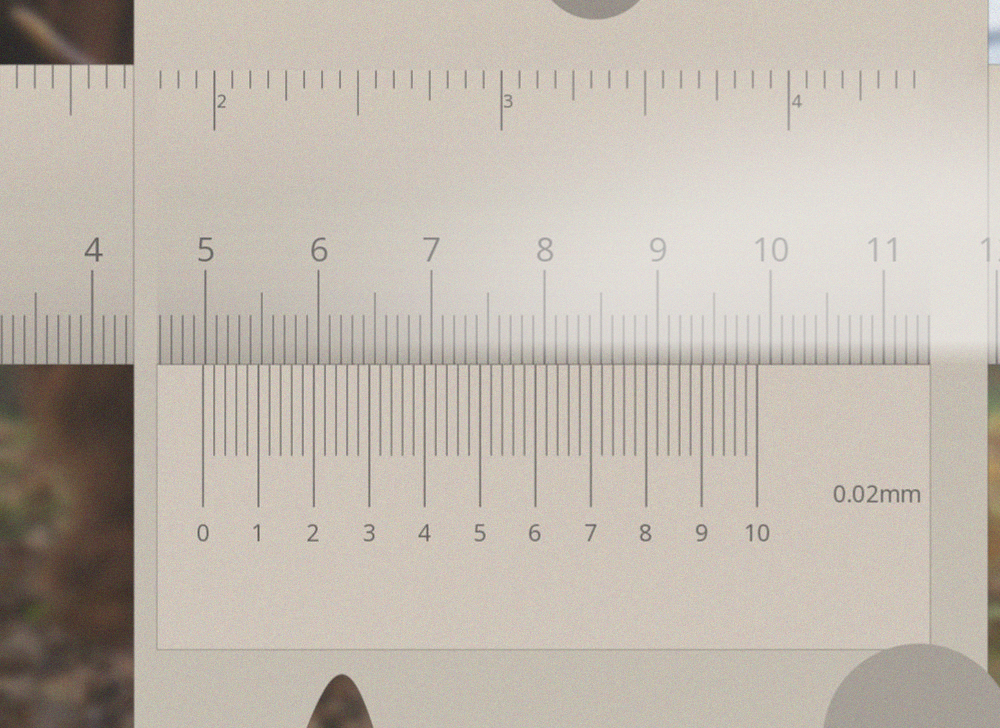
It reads value=49.8 unit=mm
